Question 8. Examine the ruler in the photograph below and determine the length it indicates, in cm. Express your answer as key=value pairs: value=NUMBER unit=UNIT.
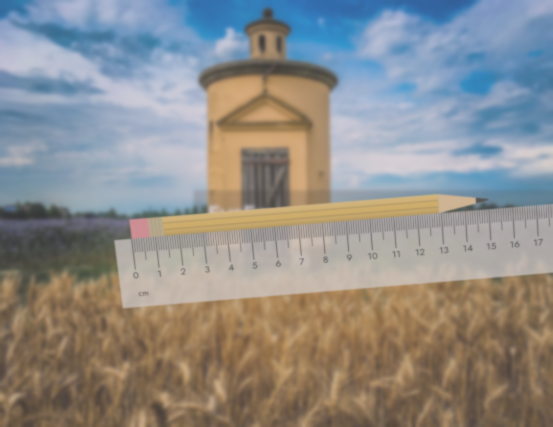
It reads value=15 unit=cm
